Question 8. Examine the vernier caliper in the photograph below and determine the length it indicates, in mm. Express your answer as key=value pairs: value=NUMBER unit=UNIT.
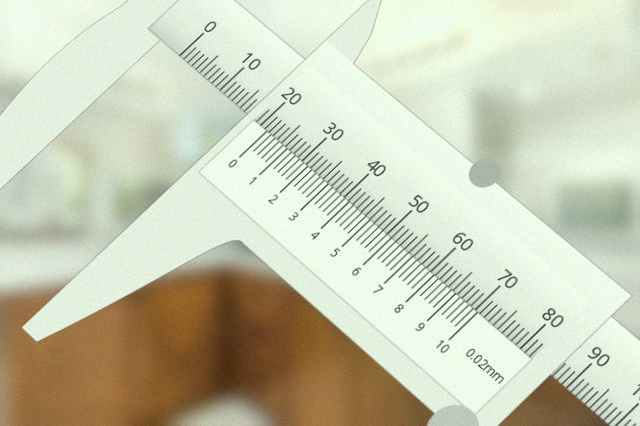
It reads value=21.6 unit=mm
